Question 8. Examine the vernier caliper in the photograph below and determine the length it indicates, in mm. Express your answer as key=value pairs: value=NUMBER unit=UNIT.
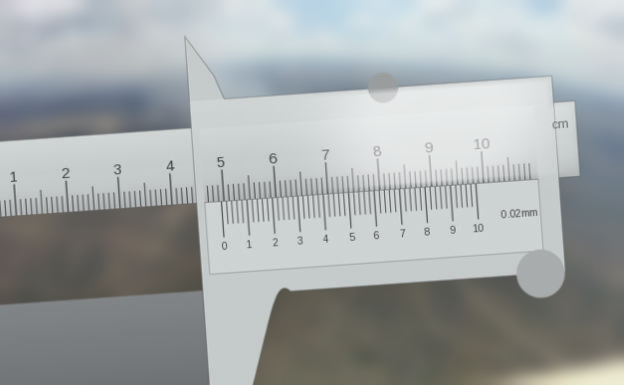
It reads value=49.5 unit=mm
